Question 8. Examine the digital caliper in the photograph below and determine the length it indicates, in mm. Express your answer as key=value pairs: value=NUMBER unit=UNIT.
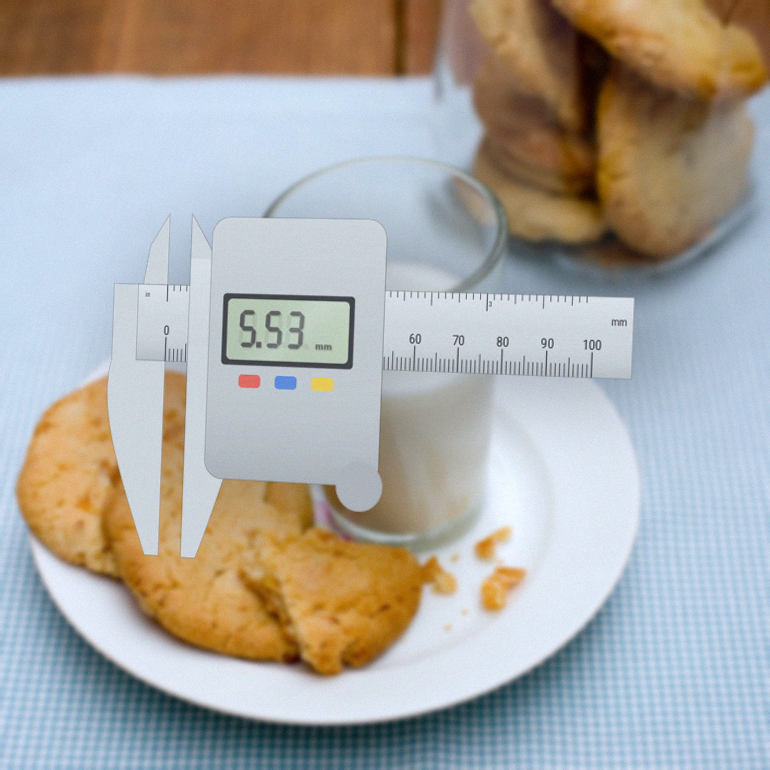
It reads value=5.53 unit=mm
